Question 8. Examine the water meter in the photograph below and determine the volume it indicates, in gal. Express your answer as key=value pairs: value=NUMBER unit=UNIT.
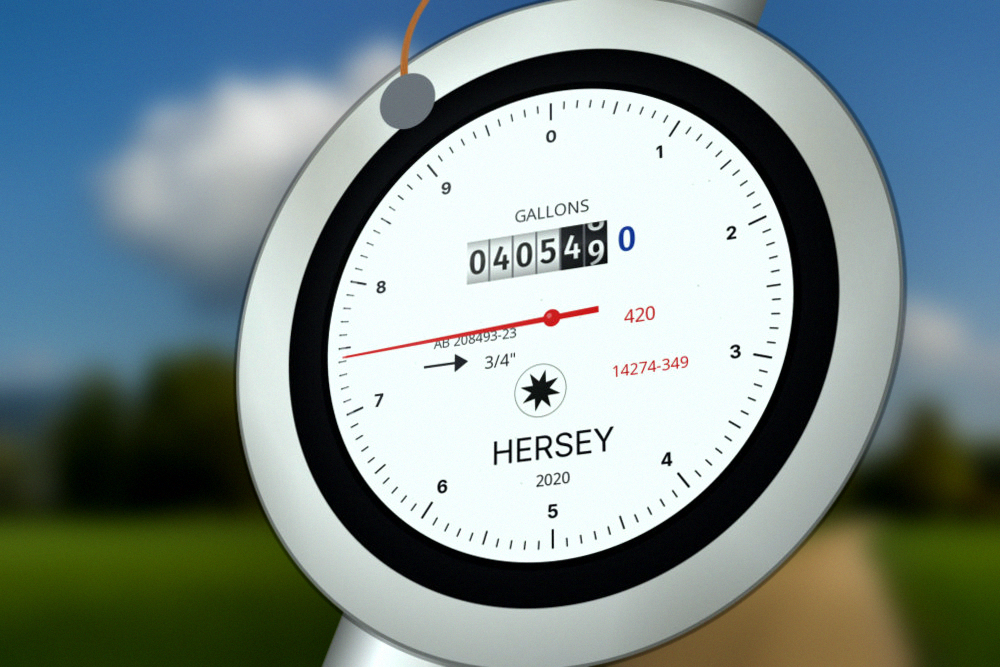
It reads value=405487.4 unit=gal
